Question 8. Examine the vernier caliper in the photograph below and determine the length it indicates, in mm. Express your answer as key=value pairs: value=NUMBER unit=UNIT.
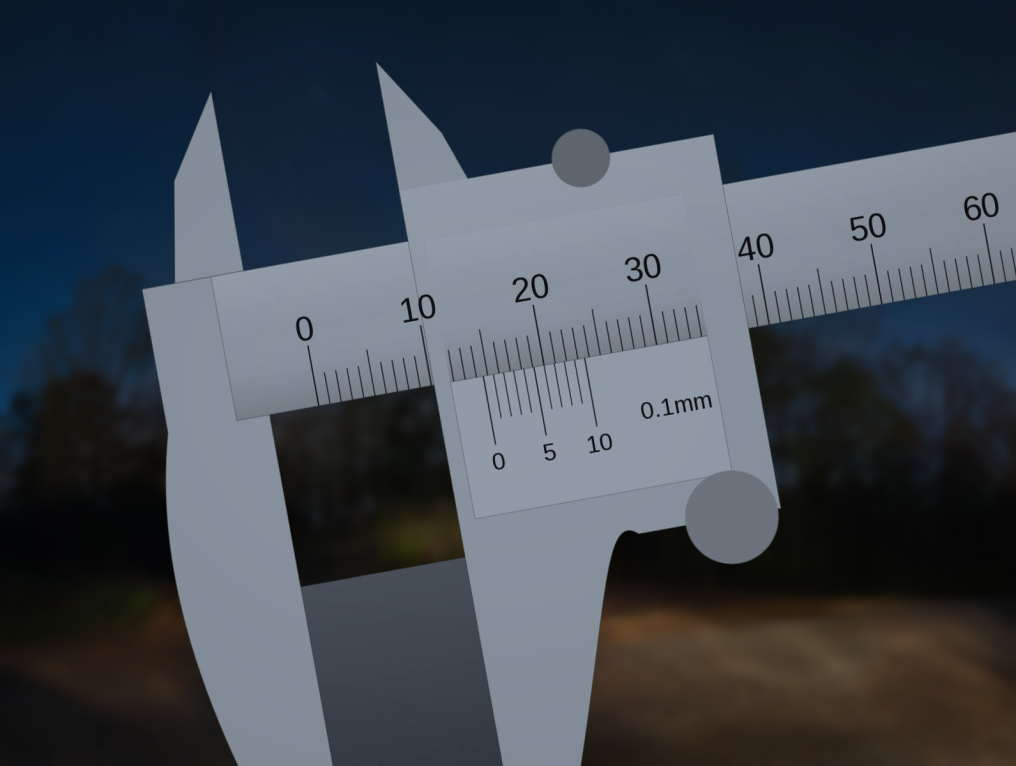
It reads value=14.6 unit=mm
